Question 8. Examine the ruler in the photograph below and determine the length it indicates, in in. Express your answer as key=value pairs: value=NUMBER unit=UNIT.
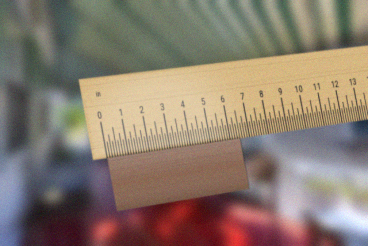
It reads value=6.5 unit=in
